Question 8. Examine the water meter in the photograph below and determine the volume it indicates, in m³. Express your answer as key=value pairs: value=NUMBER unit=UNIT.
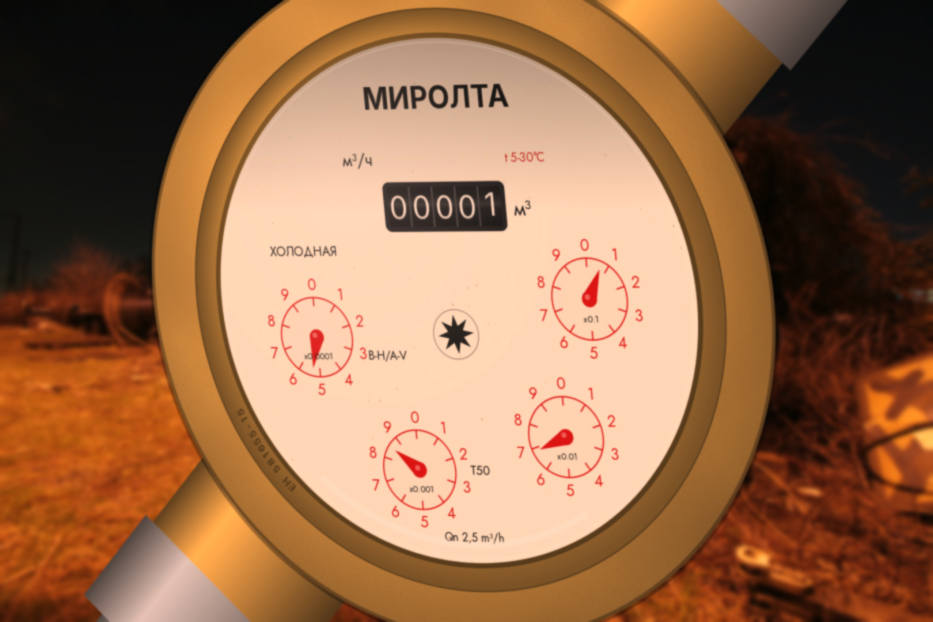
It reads value=1.0685 unit=m³
